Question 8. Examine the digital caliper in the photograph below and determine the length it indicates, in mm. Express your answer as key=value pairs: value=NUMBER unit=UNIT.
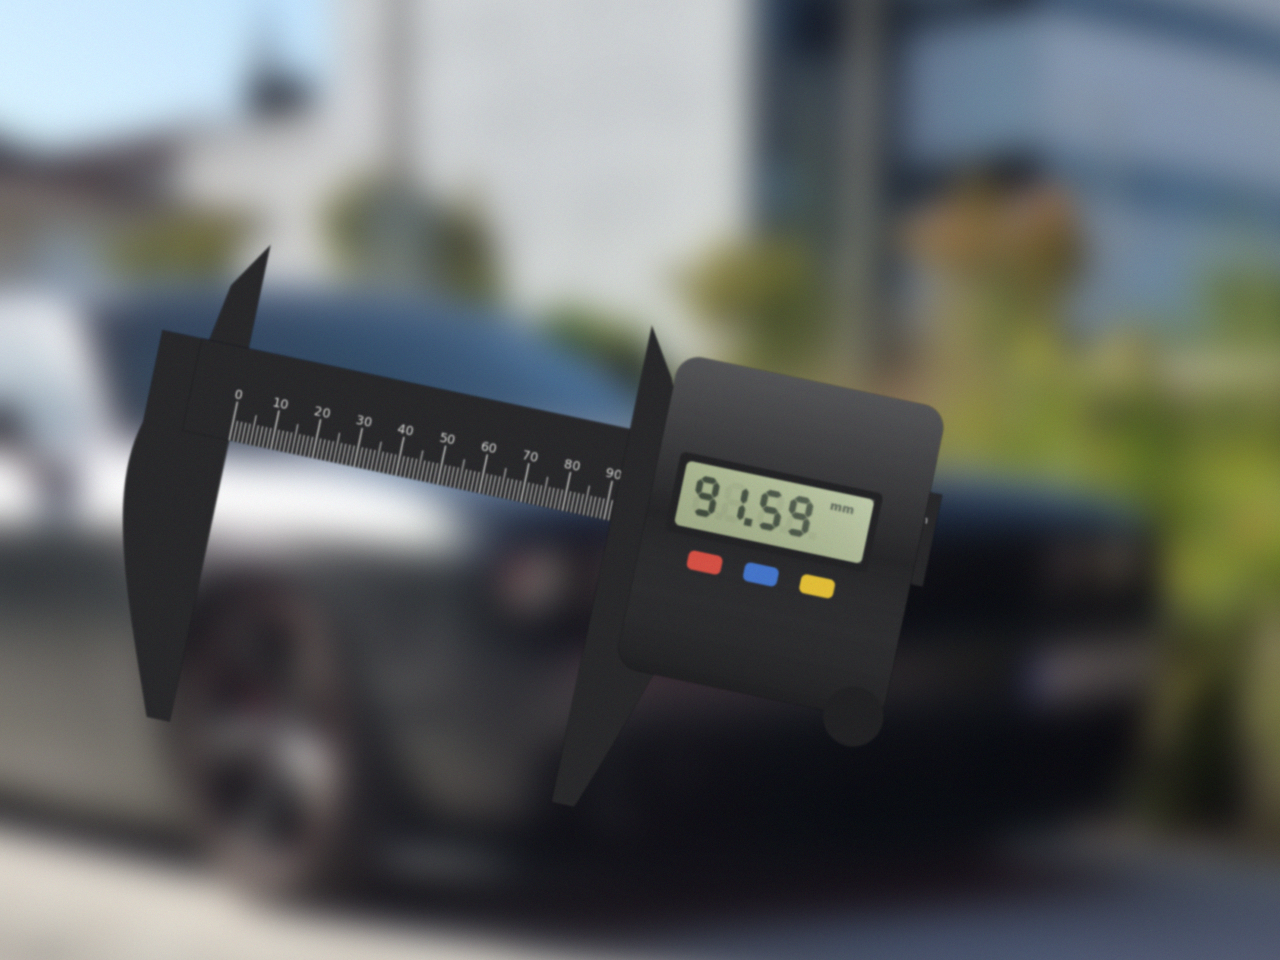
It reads value=91.59 unit=mm
